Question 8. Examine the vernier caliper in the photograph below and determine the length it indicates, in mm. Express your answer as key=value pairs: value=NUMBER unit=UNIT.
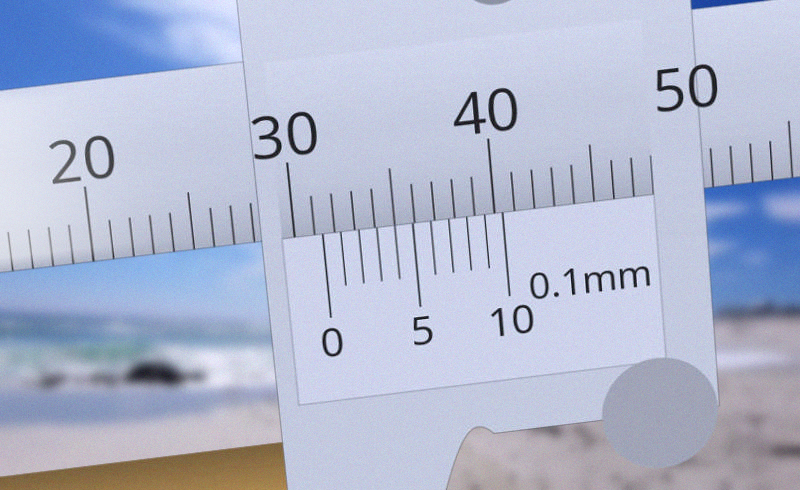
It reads value=31.4 unit=mm
